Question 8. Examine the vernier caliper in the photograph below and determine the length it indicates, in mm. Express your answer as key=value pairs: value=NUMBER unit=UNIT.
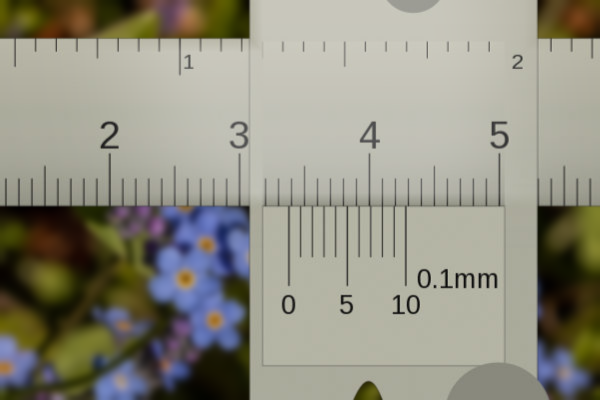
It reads value=33.8 unit=mm
